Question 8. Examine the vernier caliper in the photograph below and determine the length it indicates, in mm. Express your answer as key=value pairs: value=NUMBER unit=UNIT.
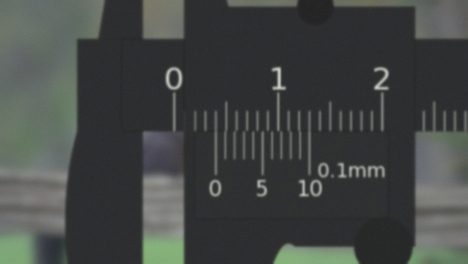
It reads value=4.0 unit=mm
